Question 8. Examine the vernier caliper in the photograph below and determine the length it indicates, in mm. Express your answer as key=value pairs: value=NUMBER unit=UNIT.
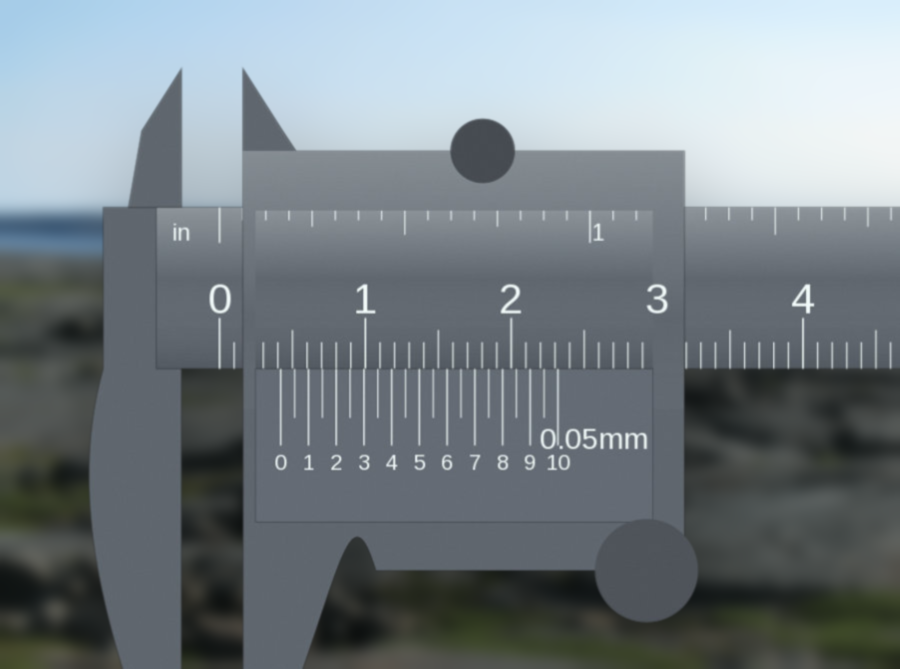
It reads value=4.2 unit=mm
